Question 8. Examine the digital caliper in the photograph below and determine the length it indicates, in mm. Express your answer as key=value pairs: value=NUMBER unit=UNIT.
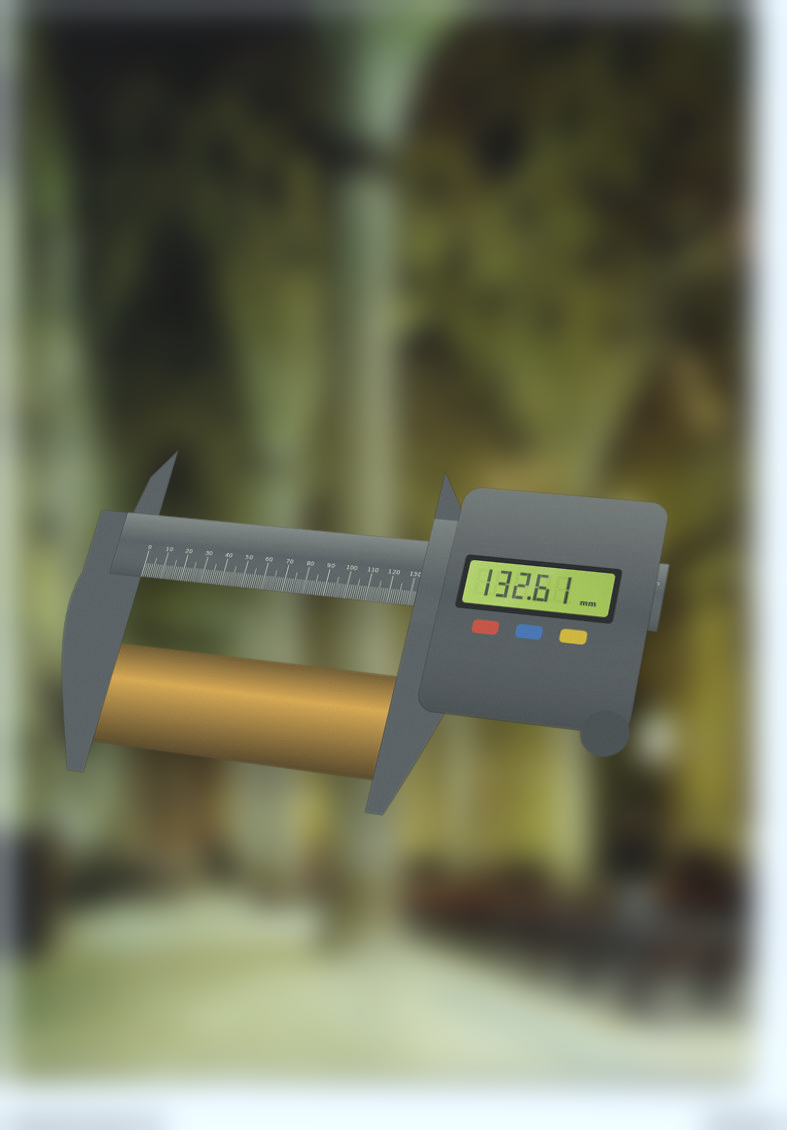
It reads value=132.61 unit=mm
